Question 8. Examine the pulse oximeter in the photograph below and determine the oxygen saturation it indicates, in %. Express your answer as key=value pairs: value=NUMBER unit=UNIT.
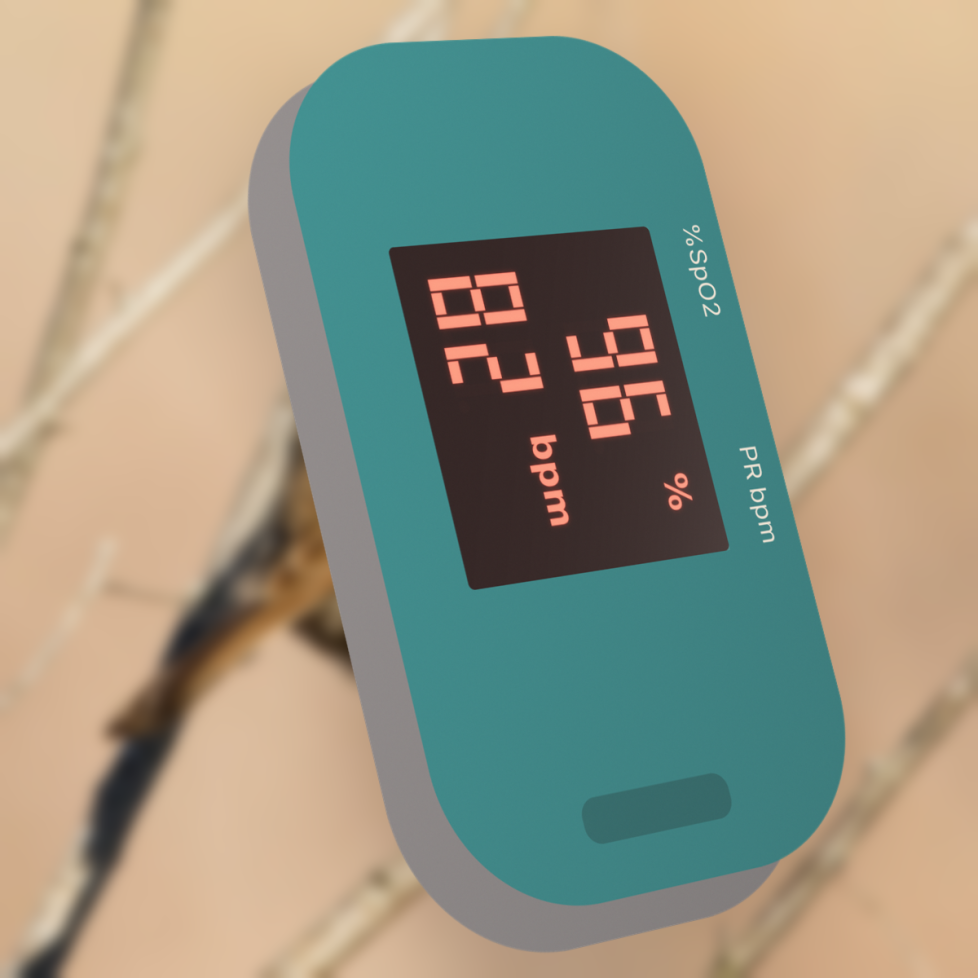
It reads value=96 unit=%
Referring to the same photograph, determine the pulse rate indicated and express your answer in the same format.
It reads value=82 unit=bpm
